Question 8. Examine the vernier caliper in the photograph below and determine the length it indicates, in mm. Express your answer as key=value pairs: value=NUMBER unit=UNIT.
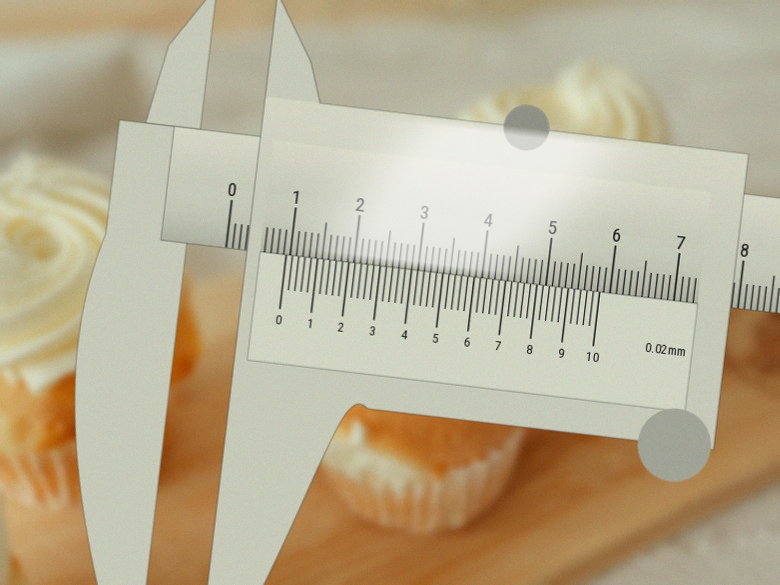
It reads value=9.4 unit=mm
